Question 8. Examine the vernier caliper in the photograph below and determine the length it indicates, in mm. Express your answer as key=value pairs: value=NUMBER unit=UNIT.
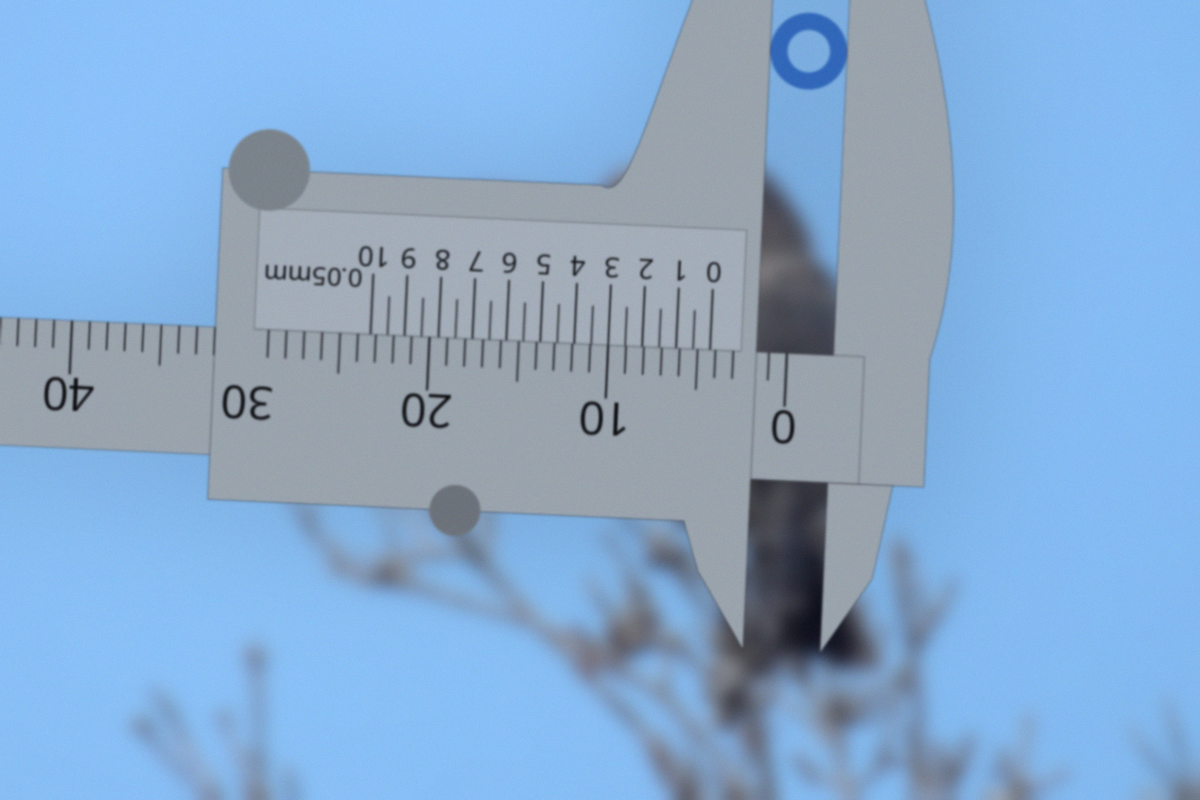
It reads value=4.3 unit=mm
